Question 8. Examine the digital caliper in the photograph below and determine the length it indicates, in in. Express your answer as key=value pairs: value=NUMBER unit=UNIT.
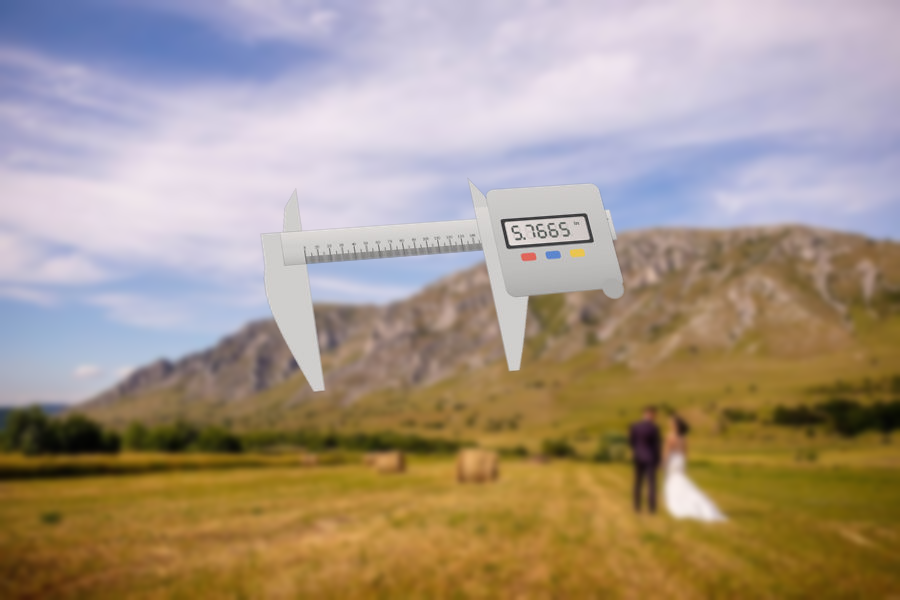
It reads value=5.7665 unit=in
